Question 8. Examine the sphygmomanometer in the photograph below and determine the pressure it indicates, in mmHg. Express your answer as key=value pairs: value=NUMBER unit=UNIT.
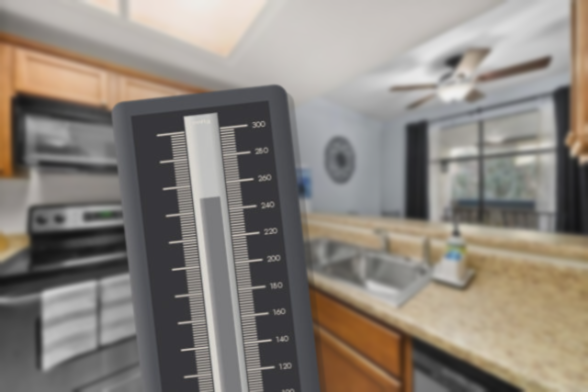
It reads value=250 unit=mmHg
